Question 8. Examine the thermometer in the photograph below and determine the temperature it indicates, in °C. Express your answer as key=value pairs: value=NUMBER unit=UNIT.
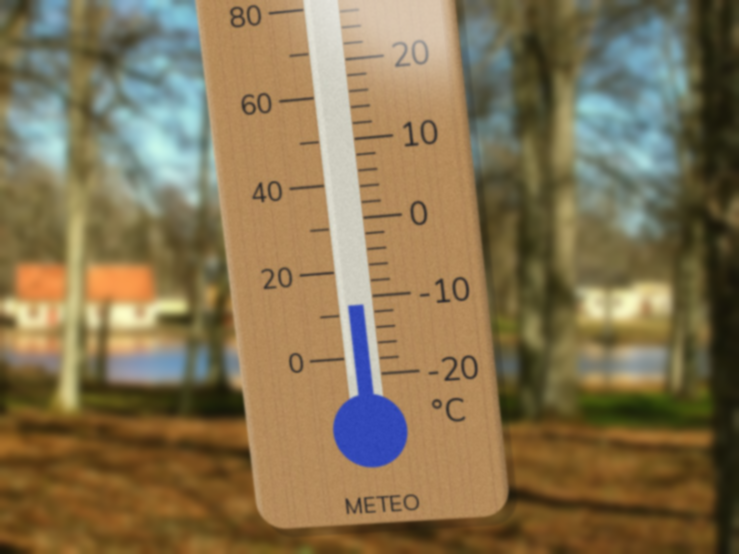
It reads value=-11 unit=°C
